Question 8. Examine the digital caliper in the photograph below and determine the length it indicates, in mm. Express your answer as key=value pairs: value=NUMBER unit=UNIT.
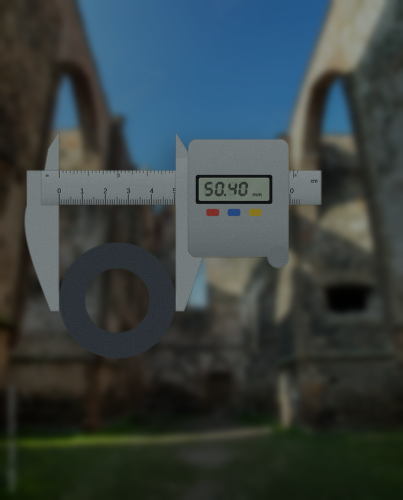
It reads value=50.40 unit=mm
